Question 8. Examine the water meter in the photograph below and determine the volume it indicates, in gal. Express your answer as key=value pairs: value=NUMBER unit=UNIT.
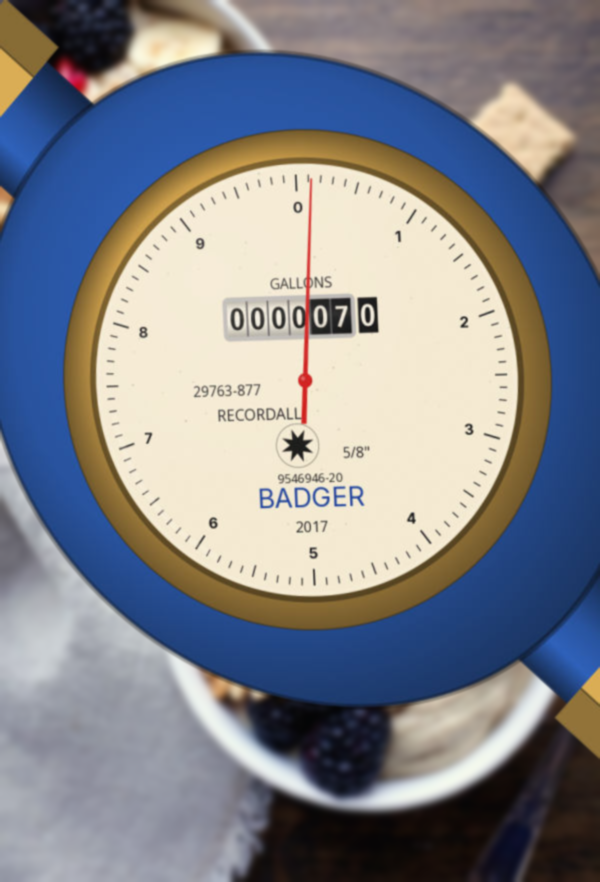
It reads value=70.1 unit=gal
